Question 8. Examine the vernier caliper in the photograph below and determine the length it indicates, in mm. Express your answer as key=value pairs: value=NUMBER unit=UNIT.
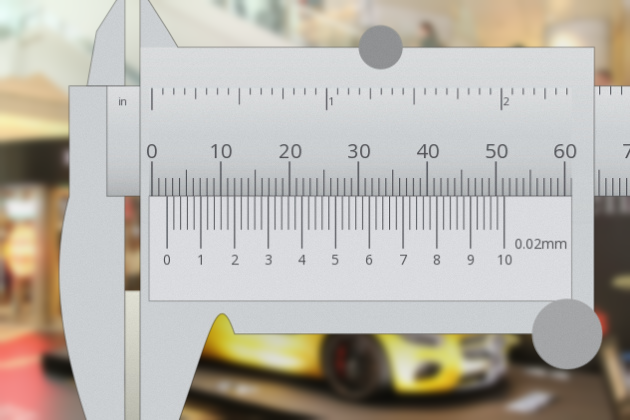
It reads value=2.2 unit=mm
